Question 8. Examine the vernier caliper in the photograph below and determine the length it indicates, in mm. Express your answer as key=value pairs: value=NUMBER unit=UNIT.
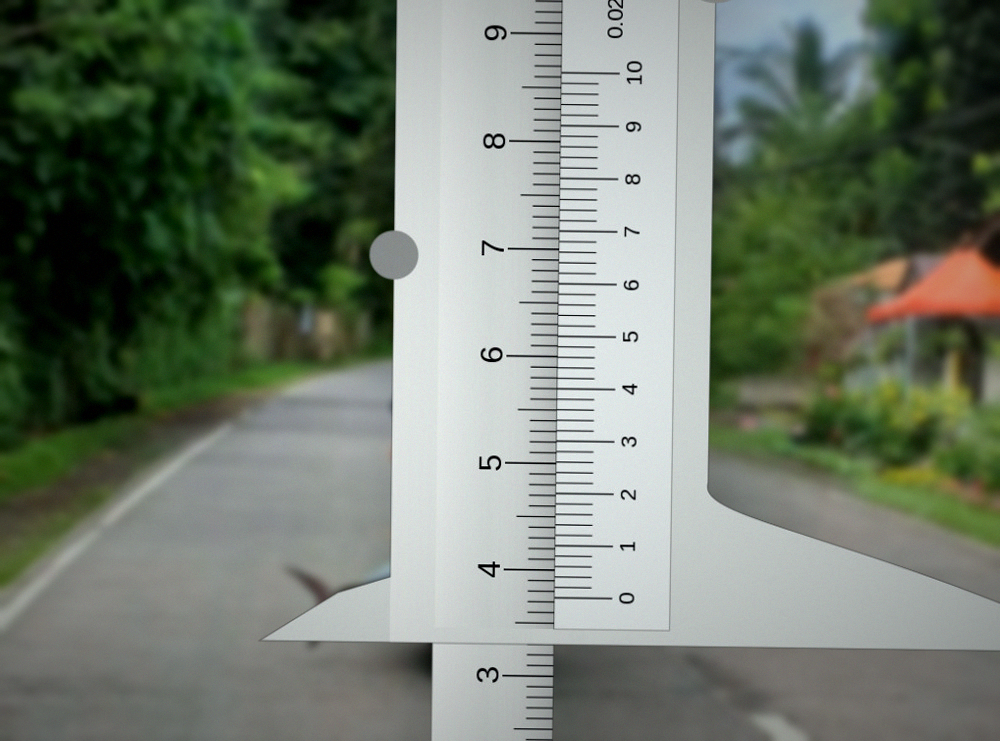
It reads value=37.4 unit=mm
